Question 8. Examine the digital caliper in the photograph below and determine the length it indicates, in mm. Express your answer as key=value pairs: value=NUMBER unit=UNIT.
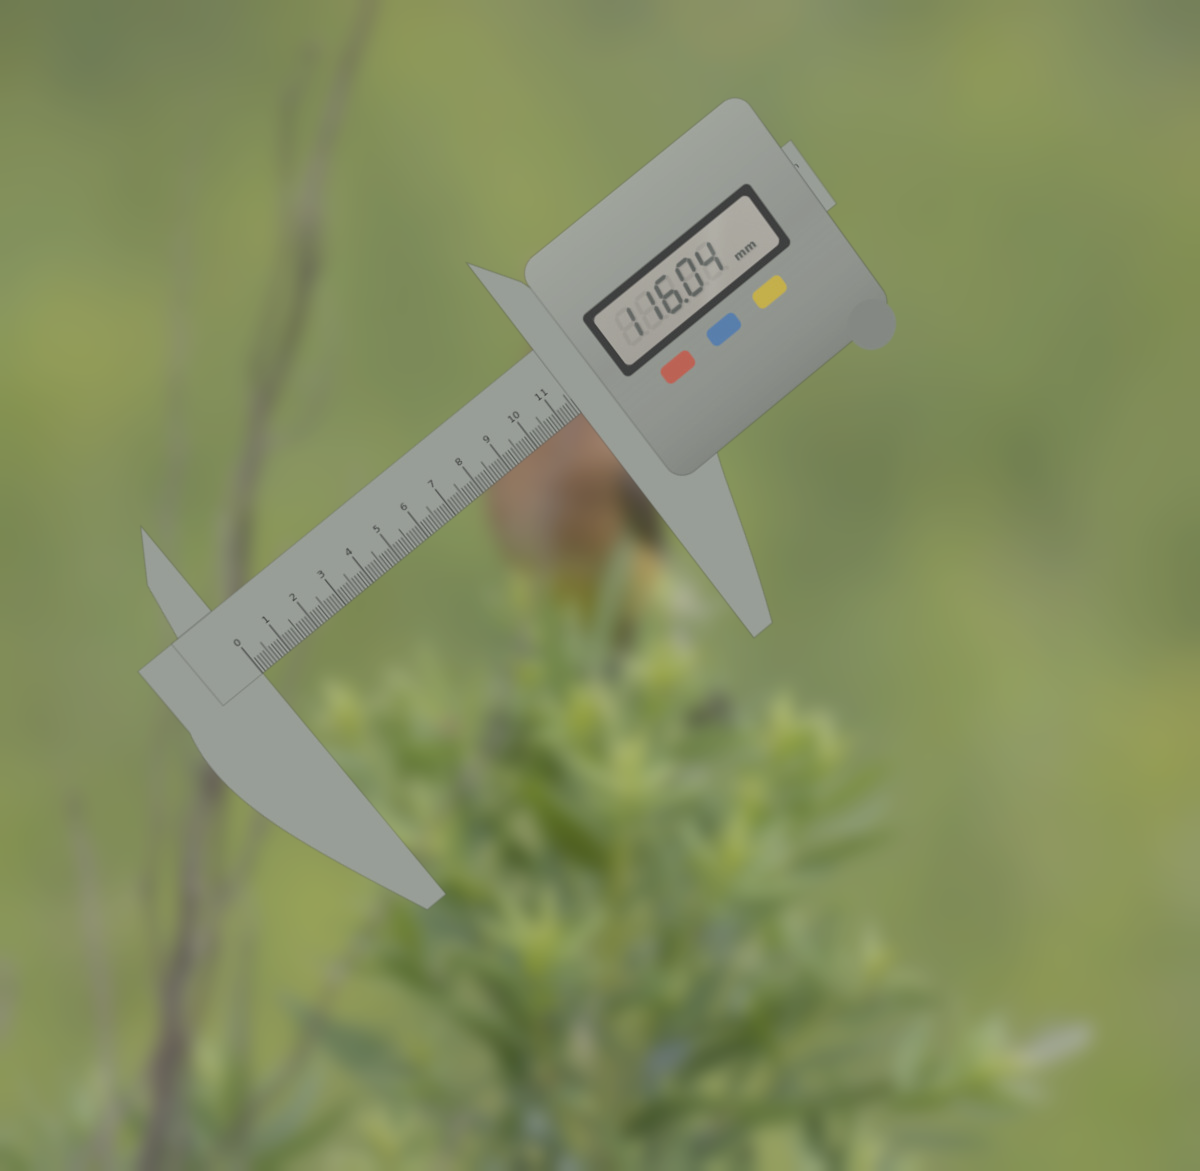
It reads value=116.04 unit=mm
